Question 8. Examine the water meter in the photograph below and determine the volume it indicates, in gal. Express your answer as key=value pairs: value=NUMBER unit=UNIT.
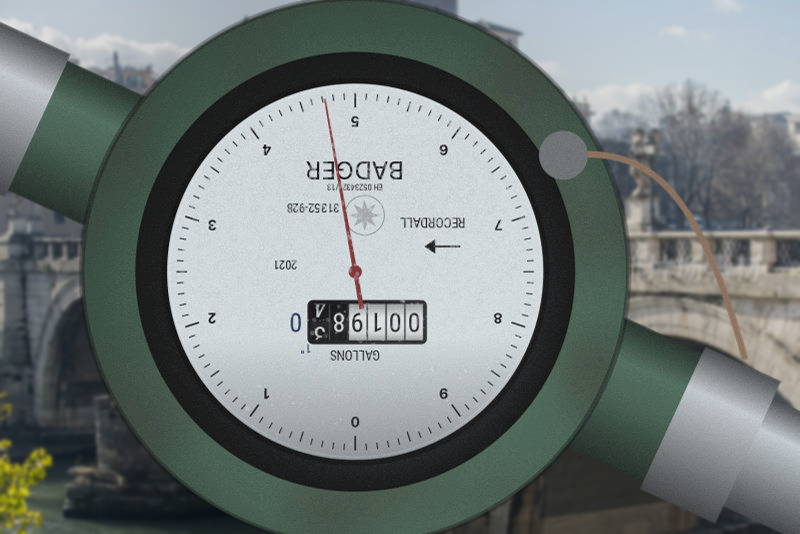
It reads value=19834.7 unit=gal
